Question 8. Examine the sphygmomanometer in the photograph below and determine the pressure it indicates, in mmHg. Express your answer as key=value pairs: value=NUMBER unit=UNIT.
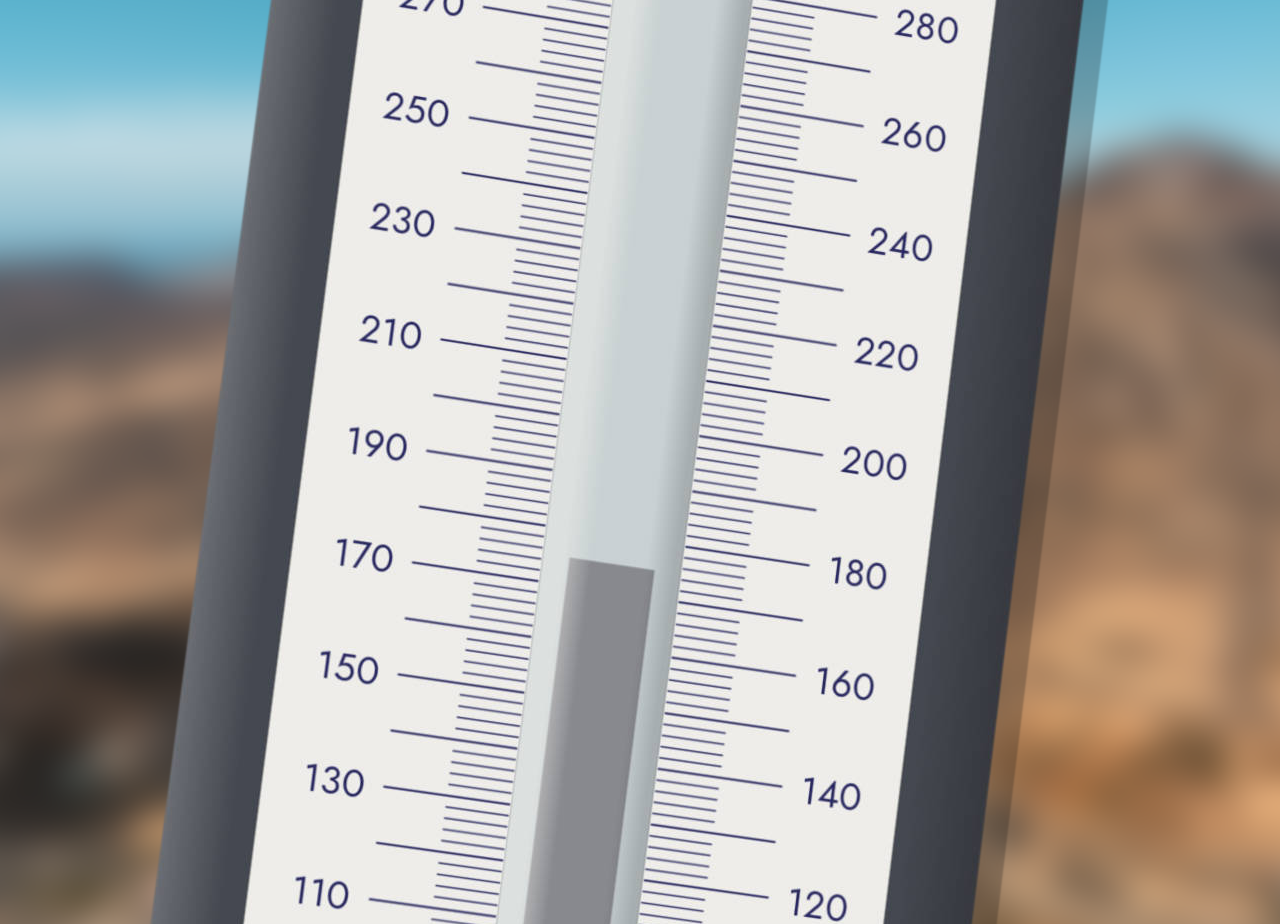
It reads value=175 unit=mmHg
